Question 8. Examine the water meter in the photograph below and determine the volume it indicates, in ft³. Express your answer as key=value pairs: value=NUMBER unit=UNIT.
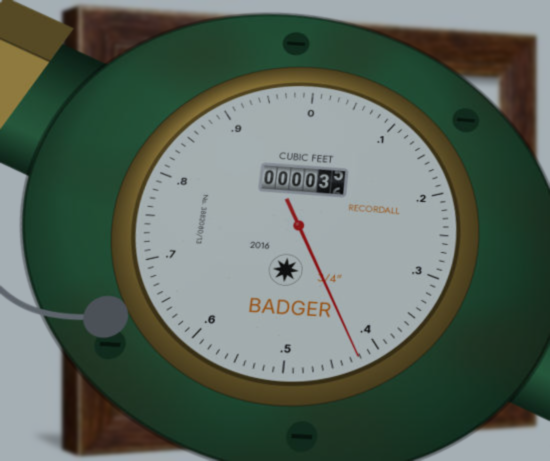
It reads value=35.42 unit=ft³
